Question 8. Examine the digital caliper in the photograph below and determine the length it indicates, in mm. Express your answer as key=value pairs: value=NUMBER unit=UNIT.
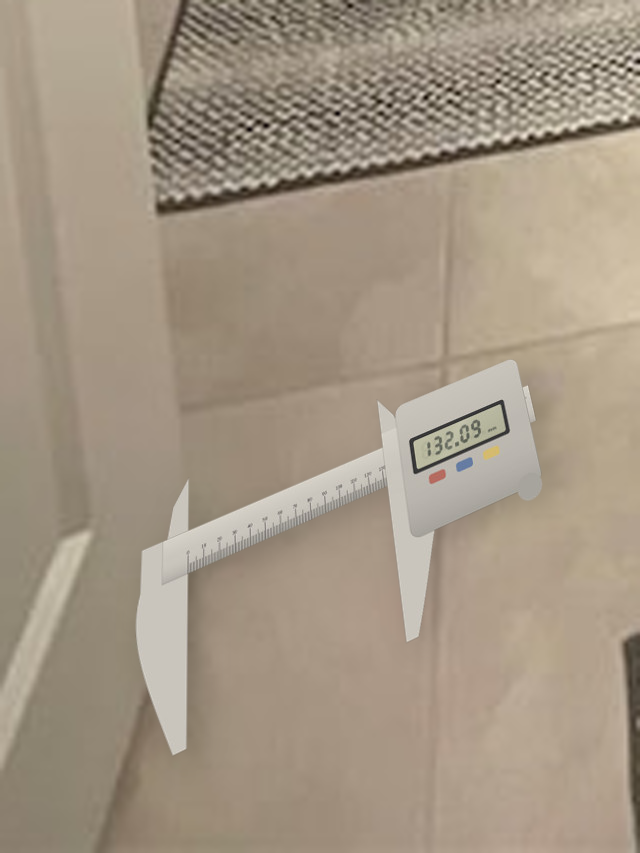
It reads value=132.09 unit=mm
